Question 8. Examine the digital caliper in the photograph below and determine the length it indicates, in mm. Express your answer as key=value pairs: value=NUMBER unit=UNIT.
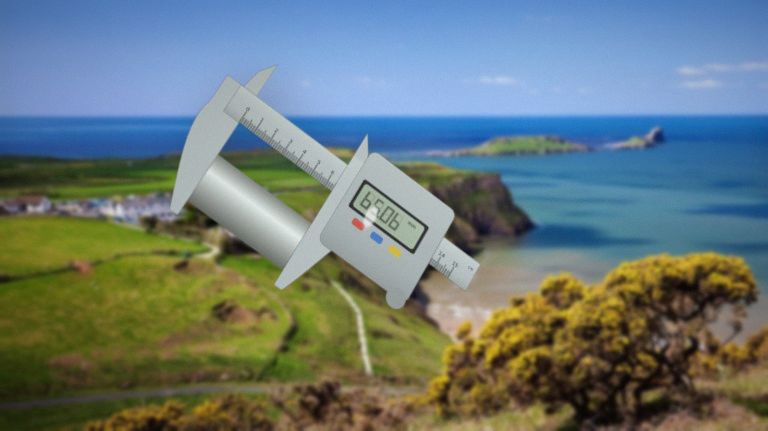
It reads value=65.06 unit=mm
